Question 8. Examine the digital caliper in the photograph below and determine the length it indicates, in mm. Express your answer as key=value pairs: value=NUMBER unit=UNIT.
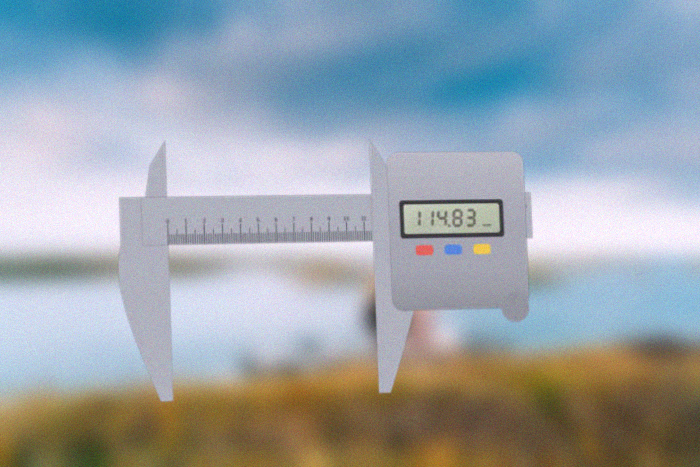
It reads value=114.83 unit=mm
